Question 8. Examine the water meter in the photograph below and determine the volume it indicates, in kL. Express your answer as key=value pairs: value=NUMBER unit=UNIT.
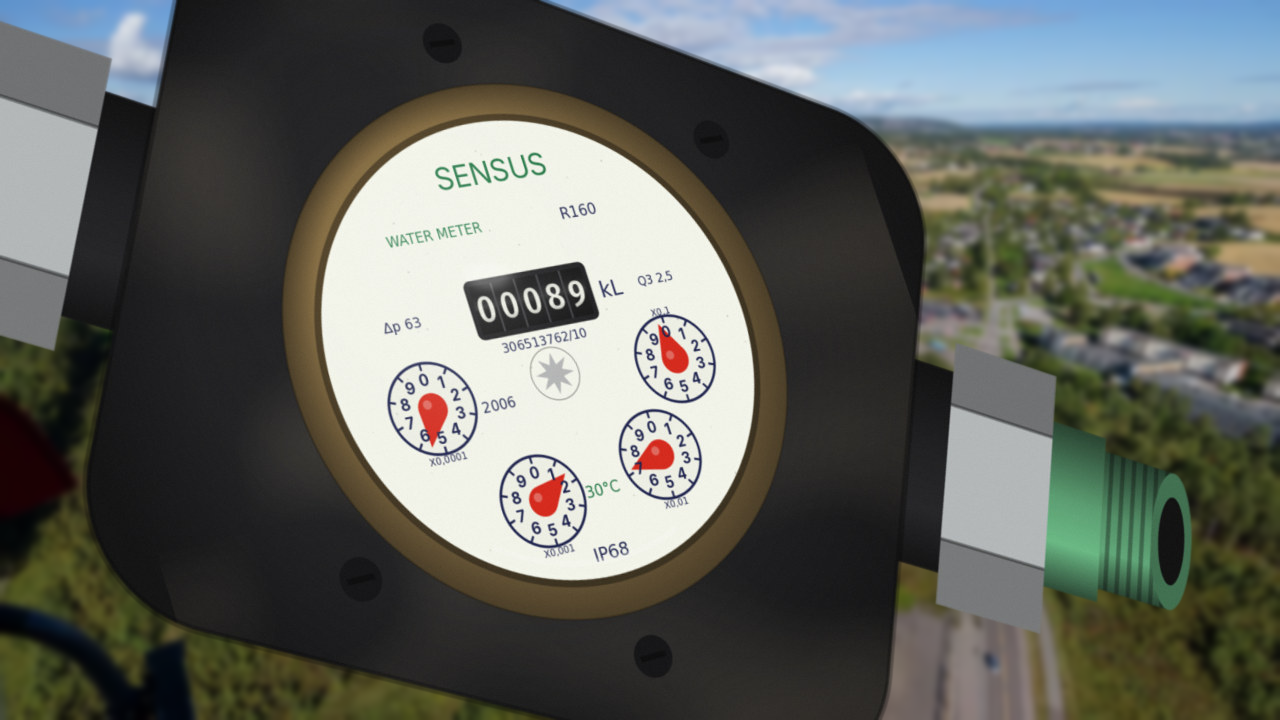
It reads value=88.9715 unit=kL
